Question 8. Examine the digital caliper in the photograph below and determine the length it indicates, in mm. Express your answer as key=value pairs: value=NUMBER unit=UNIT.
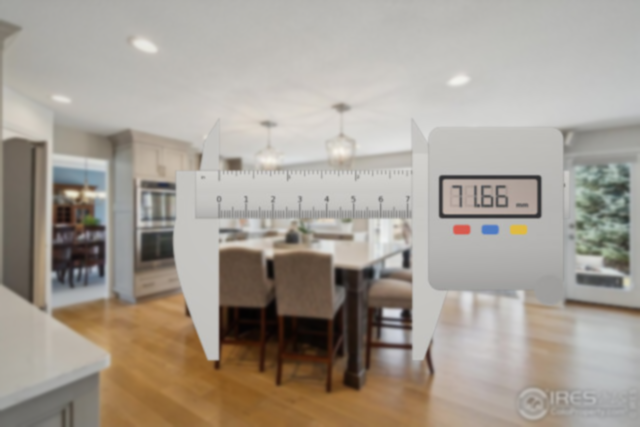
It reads value=71.66 unit=mm
